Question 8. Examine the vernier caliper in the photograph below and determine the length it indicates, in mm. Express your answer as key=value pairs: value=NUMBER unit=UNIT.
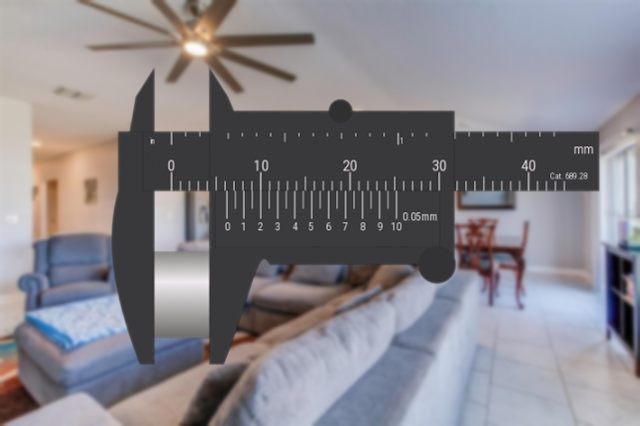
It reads value=6.2 unit=mm
